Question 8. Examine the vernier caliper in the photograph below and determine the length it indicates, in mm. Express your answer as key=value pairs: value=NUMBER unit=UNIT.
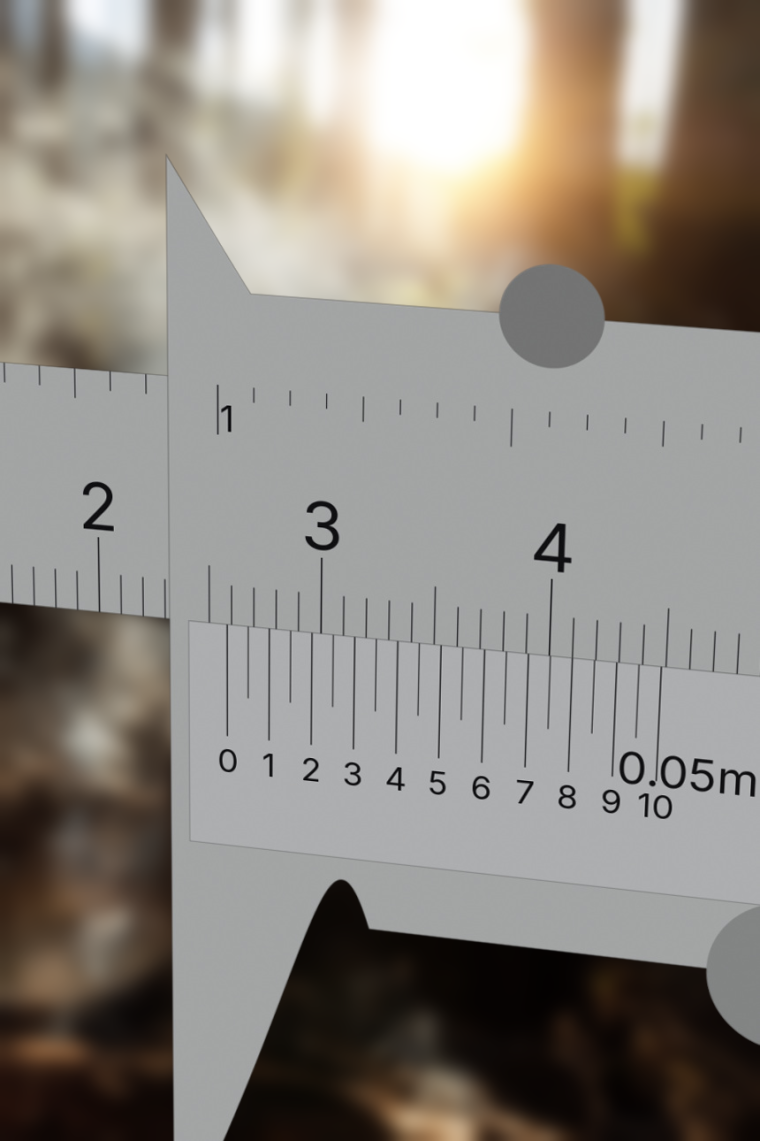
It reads value=25.80 unit=mm
